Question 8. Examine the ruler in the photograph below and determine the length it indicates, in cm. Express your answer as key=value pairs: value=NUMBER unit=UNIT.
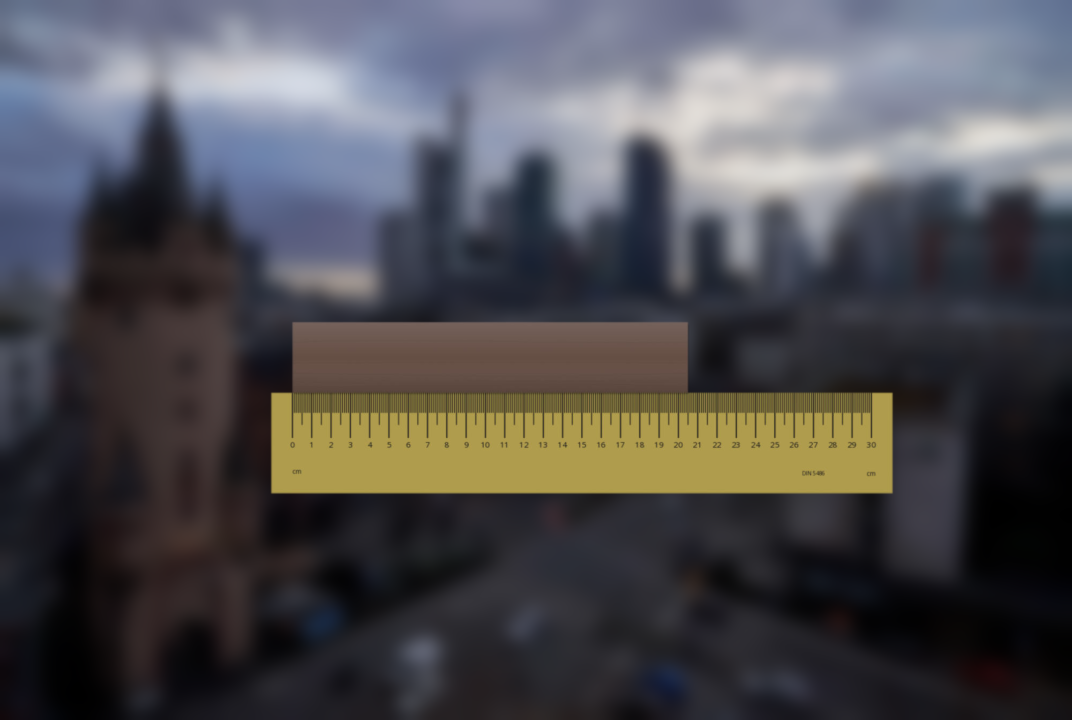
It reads value=20.5 unit=cm
